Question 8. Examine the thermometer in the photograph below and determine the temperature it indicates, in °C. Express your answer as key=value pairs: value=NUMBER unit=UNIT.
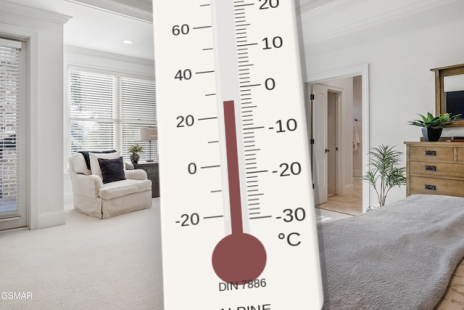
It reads value=-3 unit=°C
